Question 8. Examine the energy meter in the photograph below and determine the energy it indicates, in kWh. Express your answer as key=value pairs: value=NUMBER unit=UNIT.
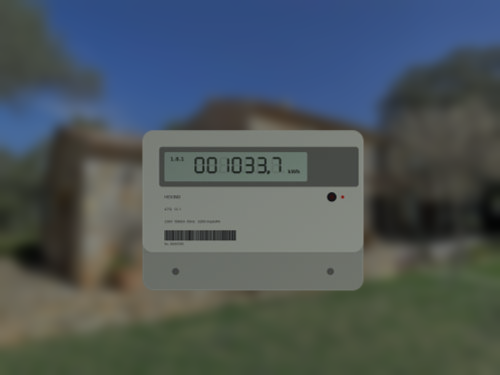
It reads value=1033.7 unit=kWh
